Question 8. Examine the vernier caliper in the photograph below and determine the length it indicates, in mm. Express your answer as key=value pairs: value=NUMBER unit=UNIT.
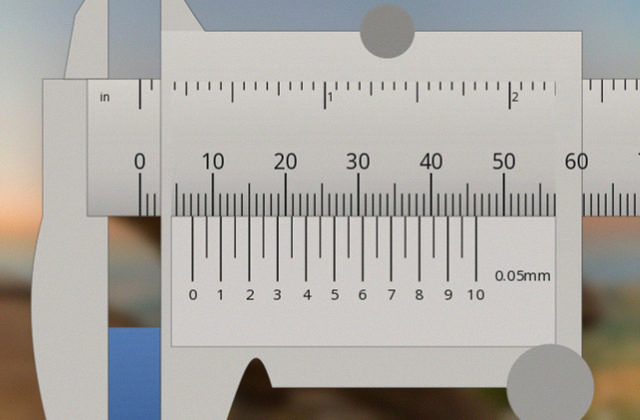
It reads value=7.2 unit=mm
